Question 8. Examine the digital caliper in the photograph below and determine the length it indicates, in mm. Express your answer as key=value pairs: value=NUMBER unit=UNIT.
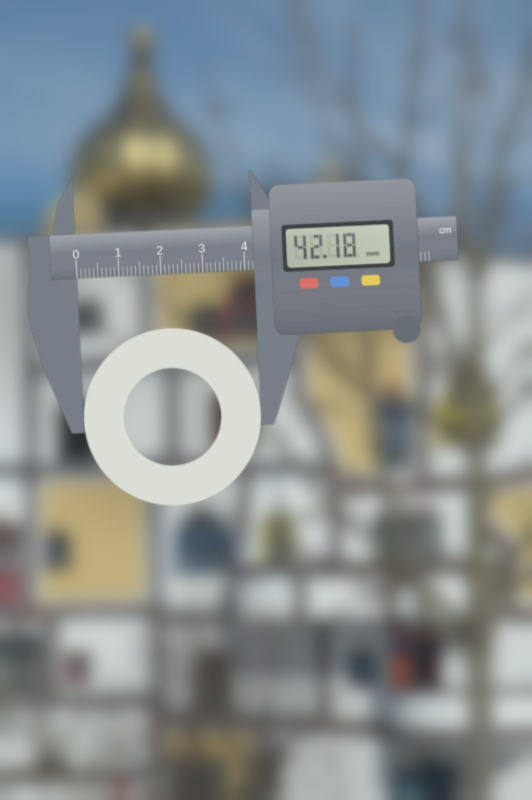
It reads value=42.18 unit=mm
